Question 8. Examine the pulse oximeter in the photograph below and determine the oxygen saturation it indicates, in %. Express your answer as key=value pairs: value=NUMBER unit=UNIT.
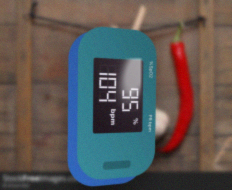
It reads value=95 unit=%
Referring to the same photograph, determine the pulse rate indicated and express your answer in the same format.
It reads value=104 unit=bpm
